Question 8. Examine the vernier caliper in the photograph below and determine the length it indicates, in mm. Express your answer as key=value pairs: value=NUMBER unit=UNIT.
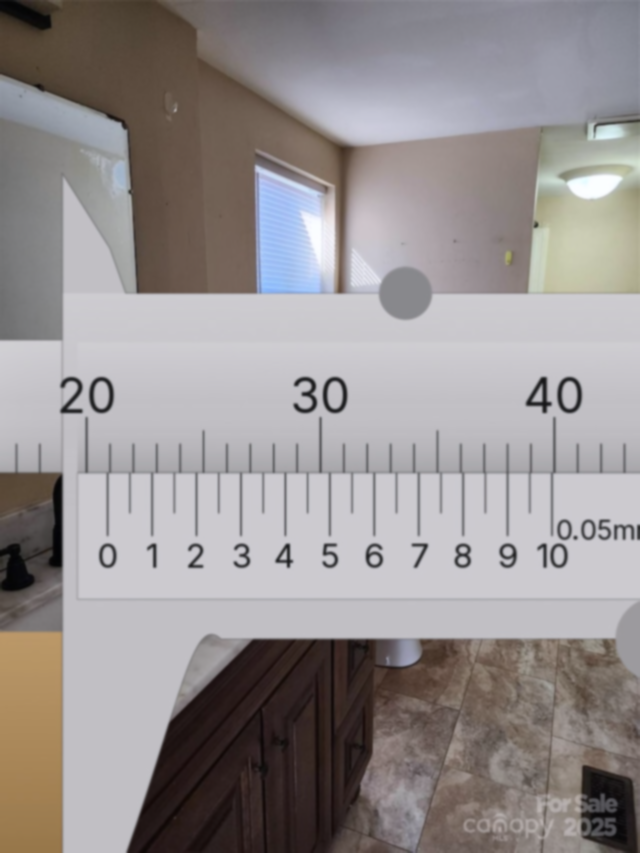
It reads value=20.9 unit=mm
